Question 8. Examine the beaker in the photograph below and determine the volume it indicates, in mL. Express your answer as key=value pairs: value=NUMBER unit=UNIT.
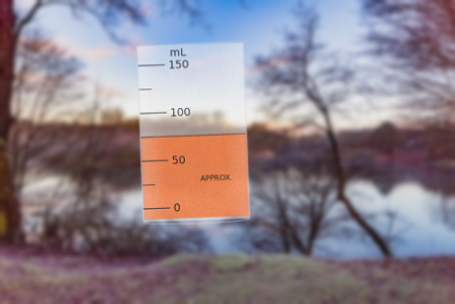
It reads value=75 unit=mL
